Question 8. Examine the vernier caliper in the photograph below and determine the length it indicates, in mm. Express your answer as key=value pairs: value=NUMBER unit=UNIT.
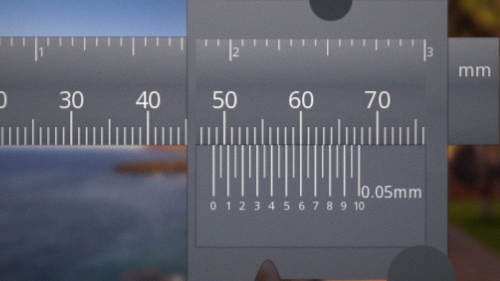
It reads value=48.6 unit=mm
